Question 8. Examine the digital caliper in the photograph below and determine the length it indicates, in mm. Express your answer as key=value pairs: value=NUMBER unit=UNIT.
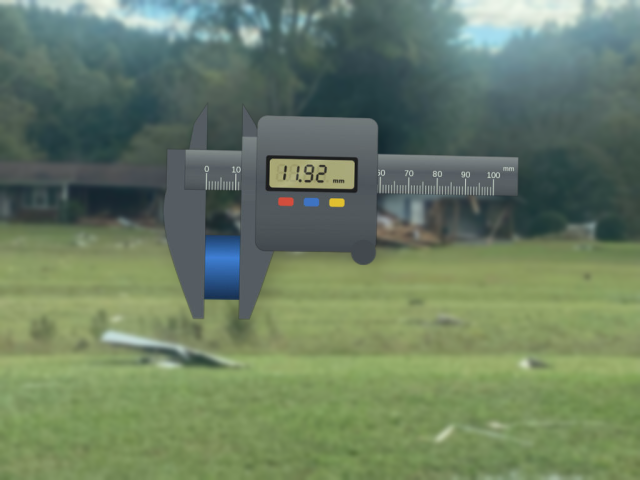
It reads value=11.92 unit=mm
